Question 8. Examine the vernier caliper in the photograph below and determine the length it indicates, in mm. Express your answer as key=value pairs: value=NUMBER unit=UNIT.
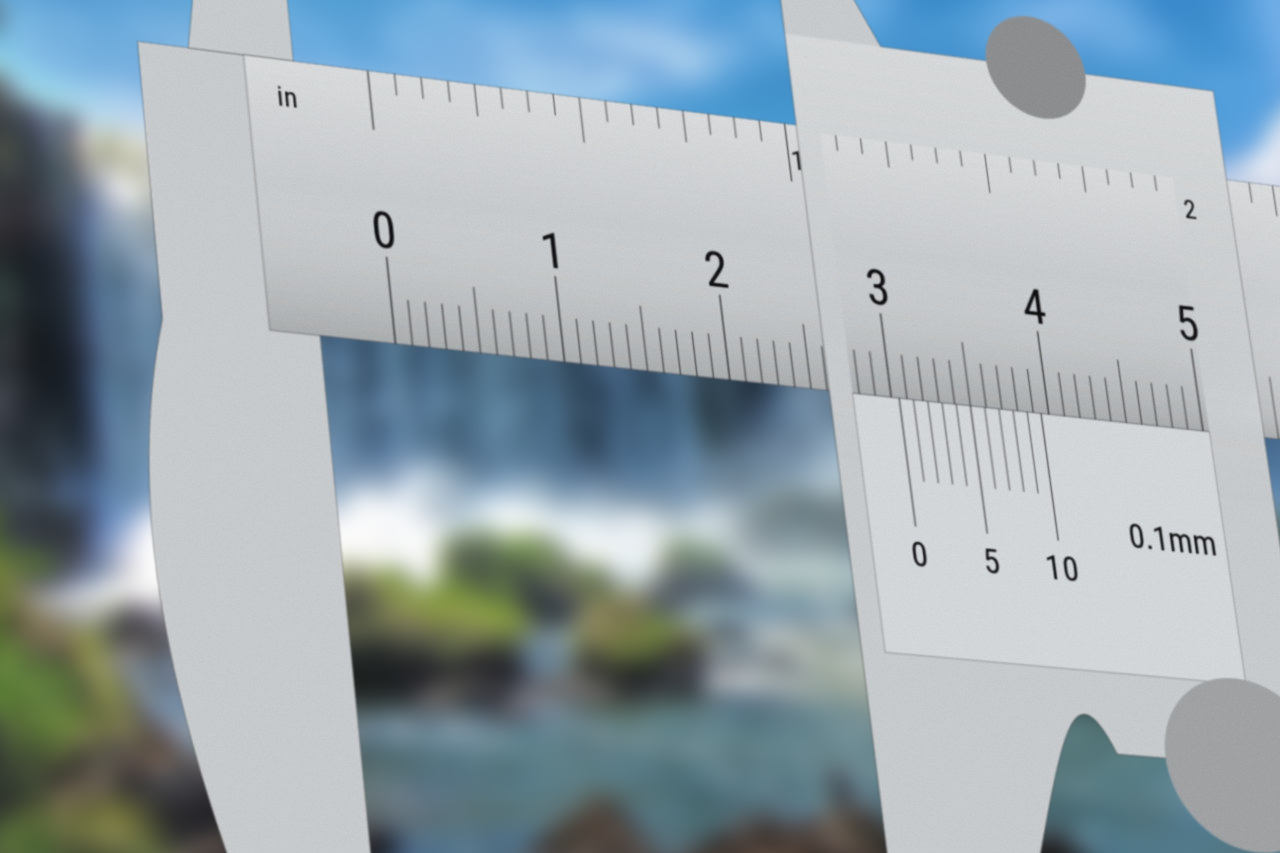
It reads value=30.5 unit=mm
